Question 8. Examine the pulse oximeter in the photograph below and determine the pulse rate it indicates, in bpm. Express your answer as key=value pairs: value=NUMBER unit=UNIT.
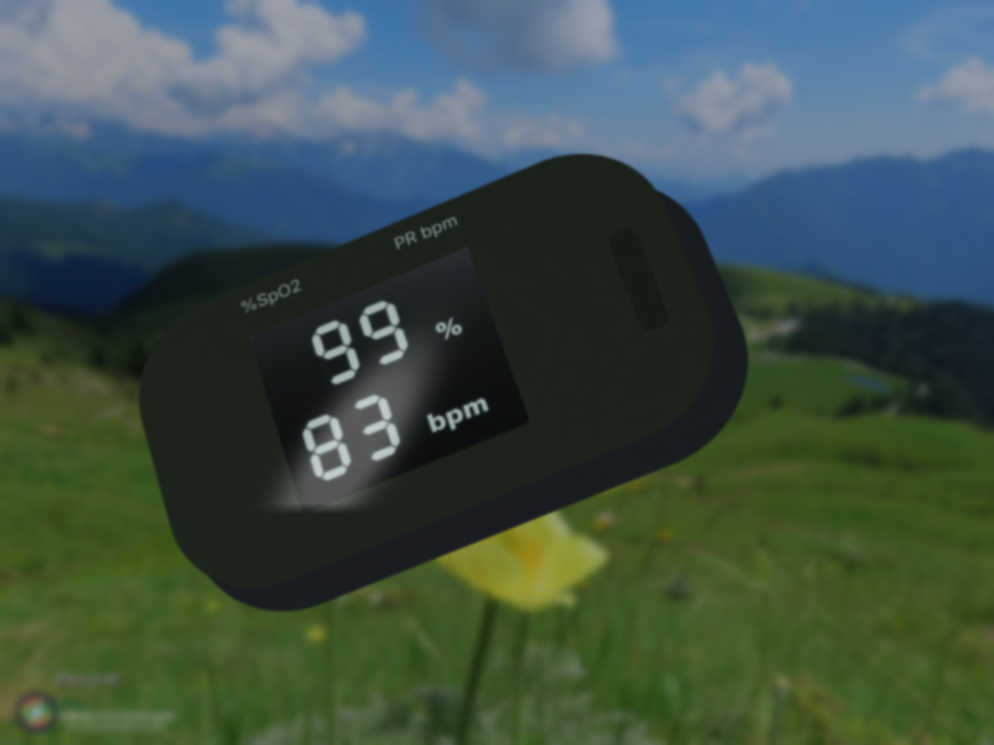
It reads value=83 unit=bpm
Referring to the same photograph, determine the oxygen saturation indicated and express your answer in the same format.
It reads value=99 unit=%
